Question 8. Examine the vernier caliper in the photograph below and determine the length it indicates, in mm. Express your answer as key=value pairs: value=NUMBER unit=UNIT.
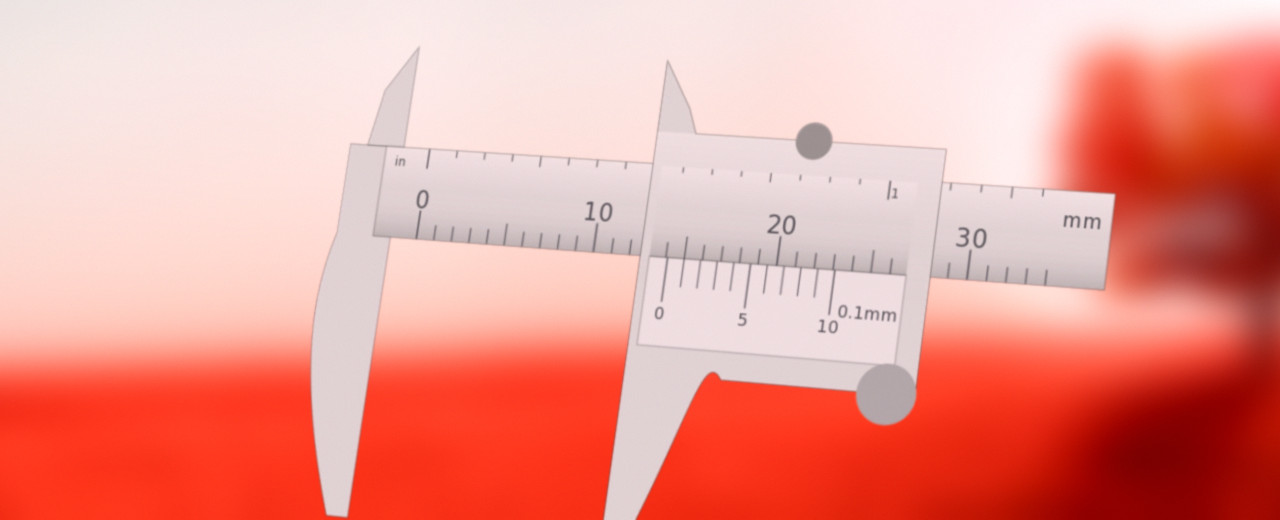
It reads value=14.1 unit=mm
